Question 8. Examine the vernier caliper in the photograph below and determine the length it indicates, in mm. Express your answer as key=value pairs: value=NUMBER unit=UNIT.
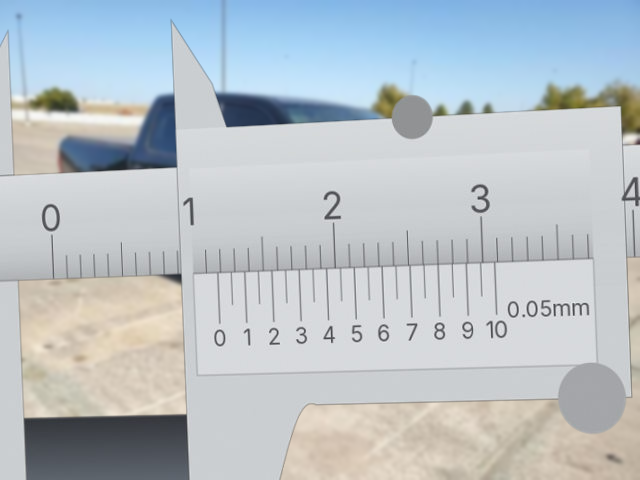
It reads value=11.8 unit=mm
